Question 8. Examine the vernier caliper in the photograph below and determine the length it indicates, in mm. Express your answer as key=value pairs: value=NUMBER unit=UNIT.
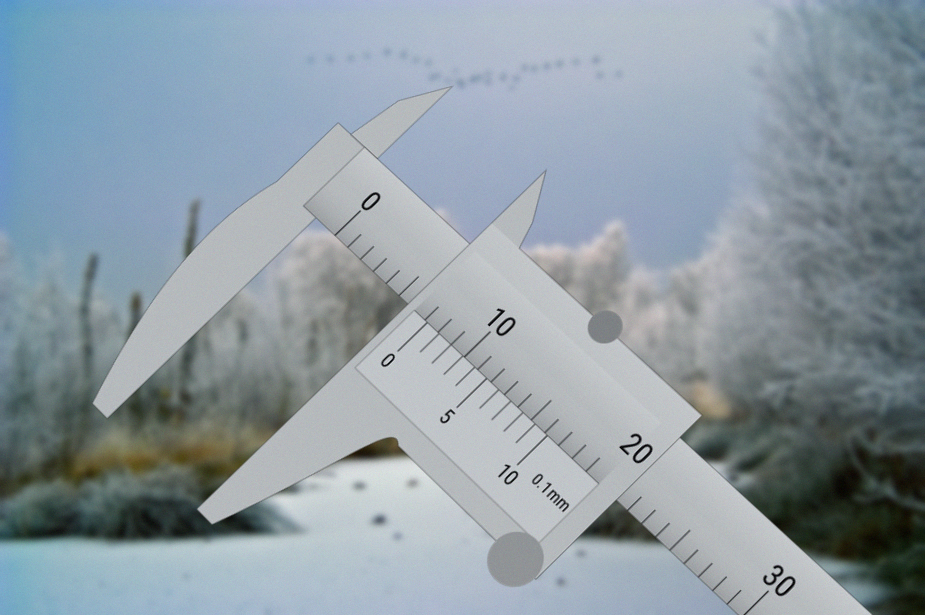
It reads value=7.2 unit=mm
